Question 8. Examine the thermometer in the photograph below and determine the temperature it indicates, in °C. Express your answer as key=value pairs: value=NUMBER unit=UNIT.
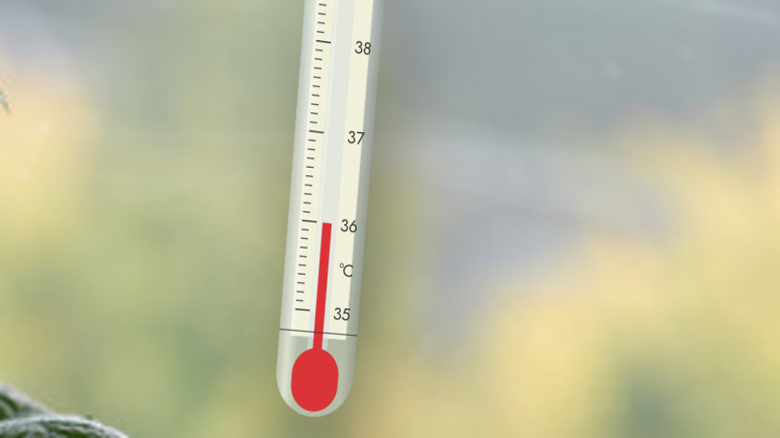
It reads value=36 unit=°C
